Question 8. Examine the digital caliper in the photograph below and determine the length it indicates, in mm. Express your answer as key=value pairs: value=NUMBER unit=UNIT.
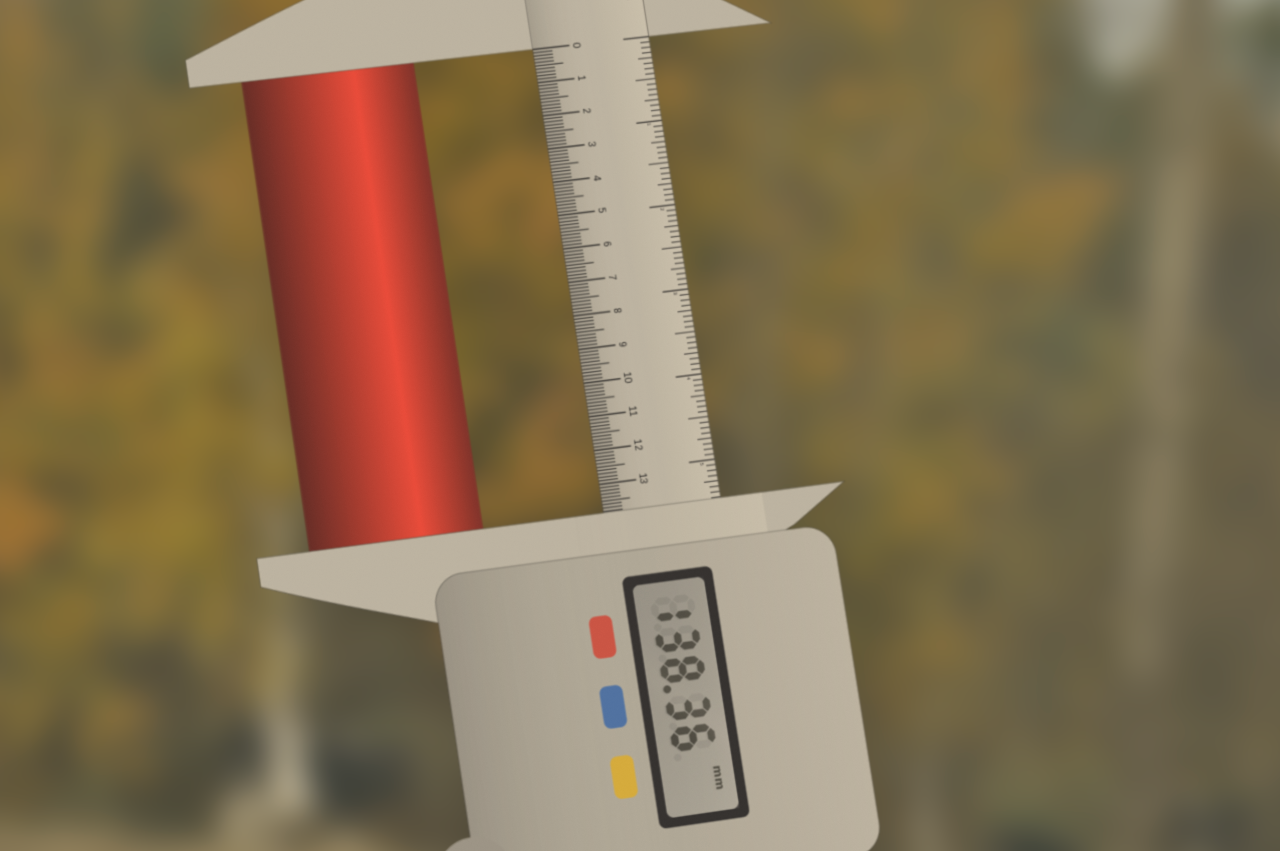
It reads value=138.36 unit=mm
